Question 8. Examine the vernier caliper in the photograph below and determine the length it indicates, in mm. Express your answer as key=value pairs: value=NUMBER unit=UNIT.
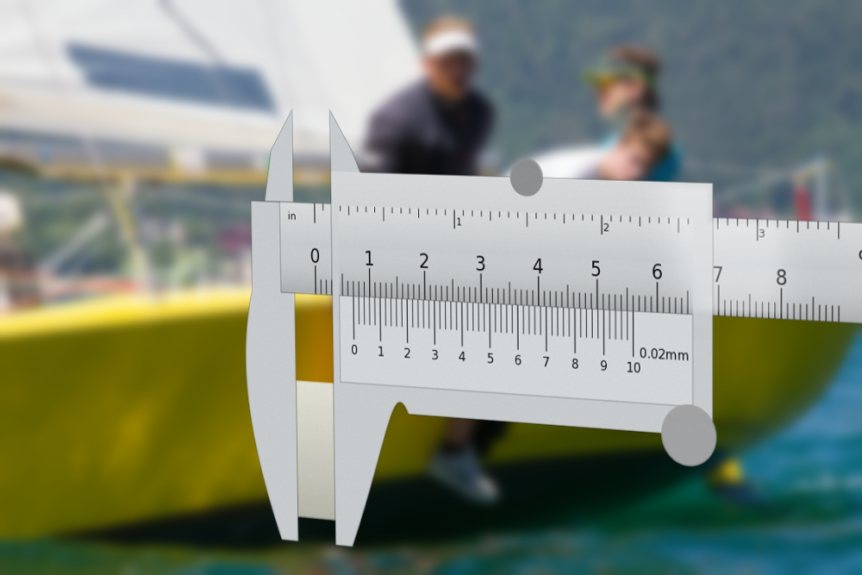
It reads value=7.0 unit=mm
